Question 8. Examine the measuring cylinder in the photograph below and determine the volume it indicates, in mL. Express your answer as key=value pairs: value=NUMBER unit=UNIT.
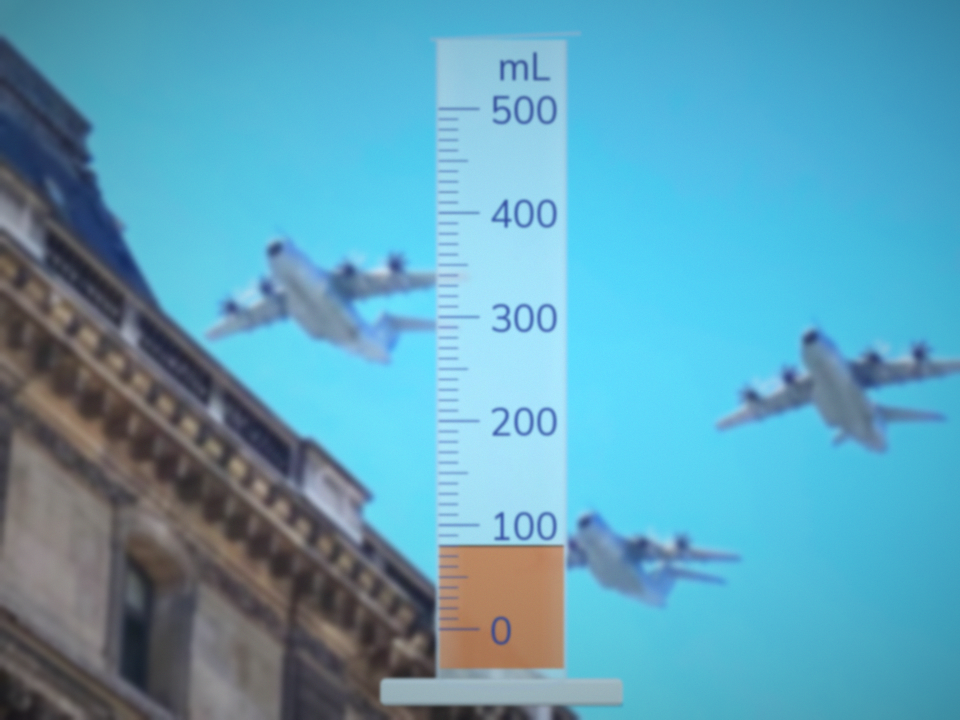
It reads value=80 unit=mL
